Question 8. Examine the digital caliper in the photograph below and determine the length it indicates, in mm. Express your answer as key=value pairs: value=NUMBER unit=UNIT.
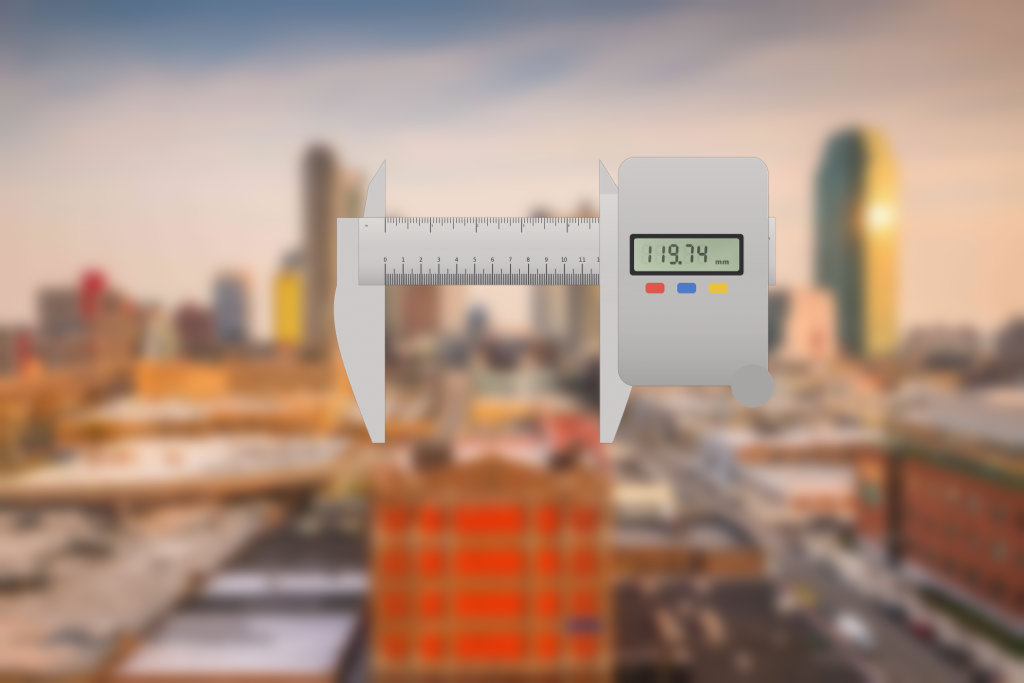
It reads value=119.74 unit=mm
